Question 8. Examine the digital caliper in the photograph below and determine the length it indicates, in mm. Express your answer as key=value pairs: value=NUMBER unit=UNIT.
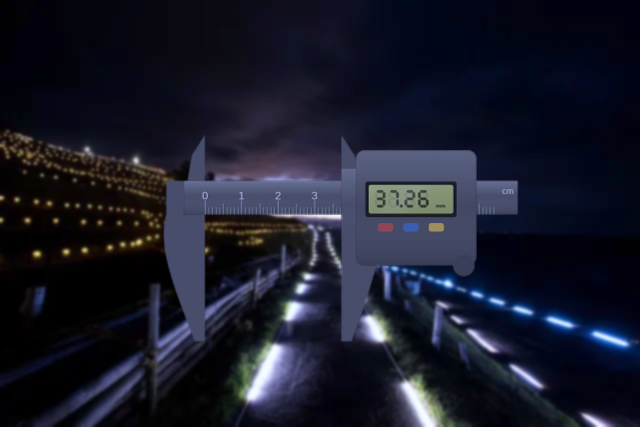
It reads value=37.26 unit=mm
